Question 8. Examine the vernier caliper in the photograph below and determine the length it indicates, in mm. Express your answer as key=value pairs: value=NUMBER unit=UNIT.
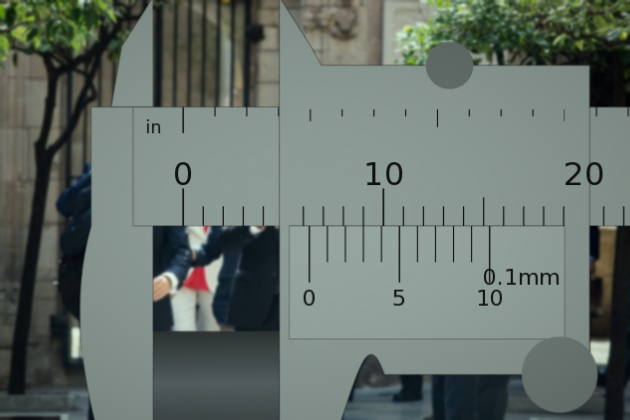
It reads value=6.3 unit=mm
